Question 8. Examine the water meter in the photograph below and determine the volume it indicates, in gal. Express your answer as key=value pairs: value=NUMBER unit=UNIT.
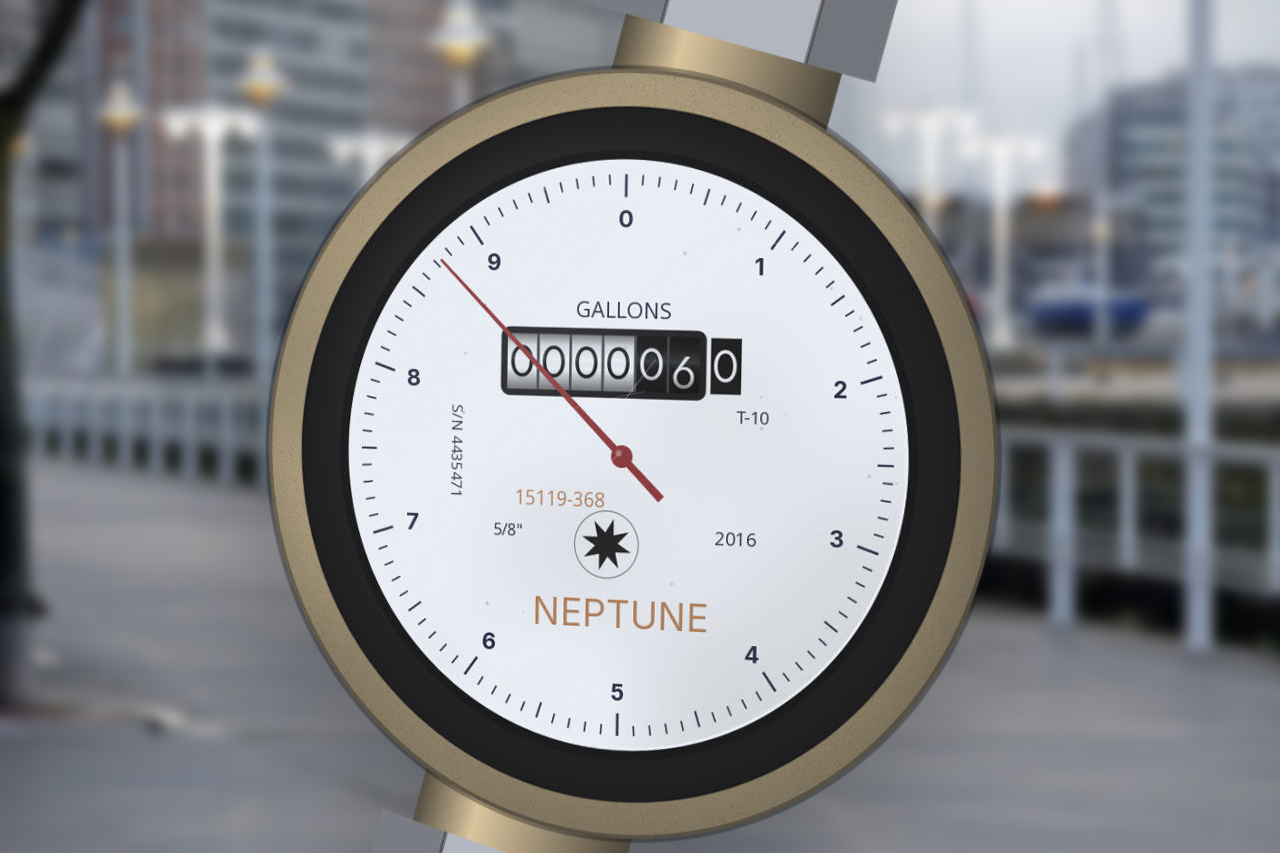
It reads value=58.7 unit=gal
